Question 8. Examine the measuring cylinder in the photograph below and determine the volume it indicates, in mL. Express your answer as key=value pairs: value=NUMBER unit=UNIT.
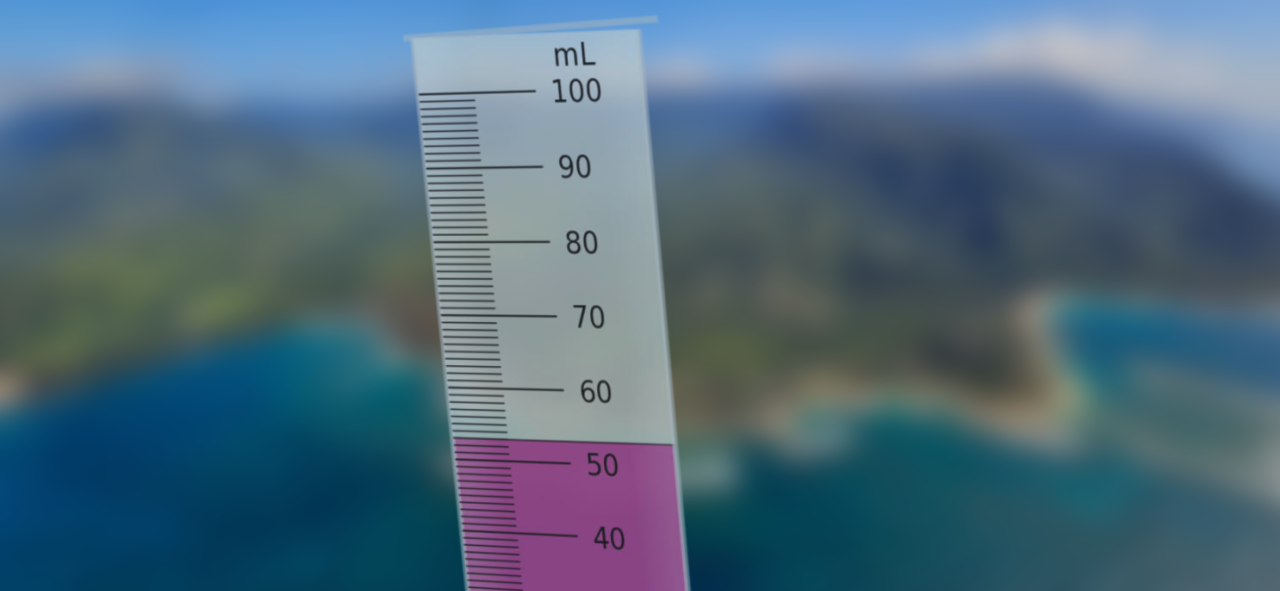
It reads value=53 unit=mL
